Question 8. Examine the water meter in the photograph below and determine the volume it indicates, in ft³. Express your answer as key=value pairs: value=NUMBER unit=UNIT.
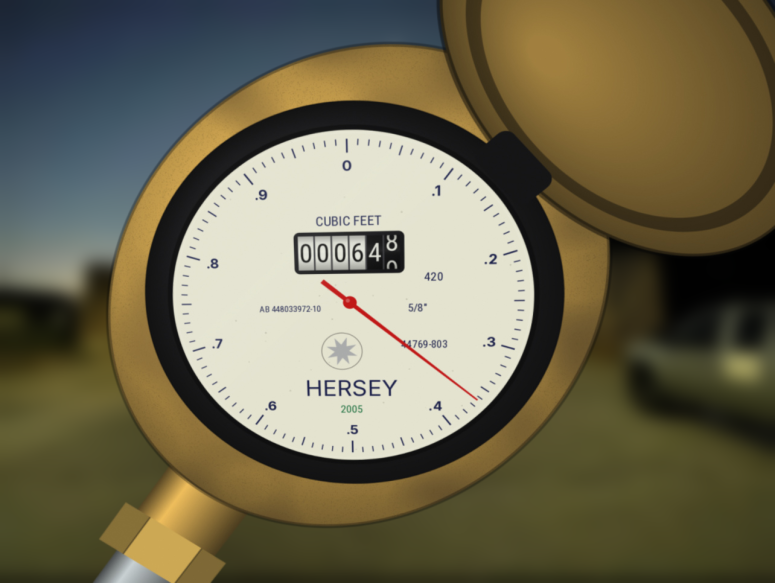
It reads value=648.36 unit=ft³
